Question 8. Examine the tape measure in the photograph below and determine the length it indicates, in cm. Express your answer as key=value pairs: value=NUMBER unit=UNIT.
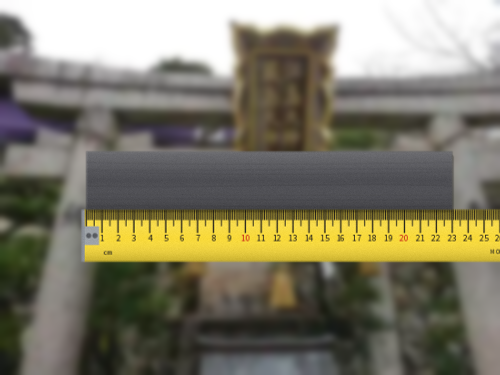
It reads value=23 unit=cm
